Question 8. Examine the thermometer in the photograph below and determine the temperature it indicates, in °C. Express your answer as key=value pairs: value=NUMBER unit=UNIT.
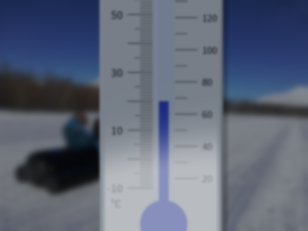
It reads value=20 unit=°C
